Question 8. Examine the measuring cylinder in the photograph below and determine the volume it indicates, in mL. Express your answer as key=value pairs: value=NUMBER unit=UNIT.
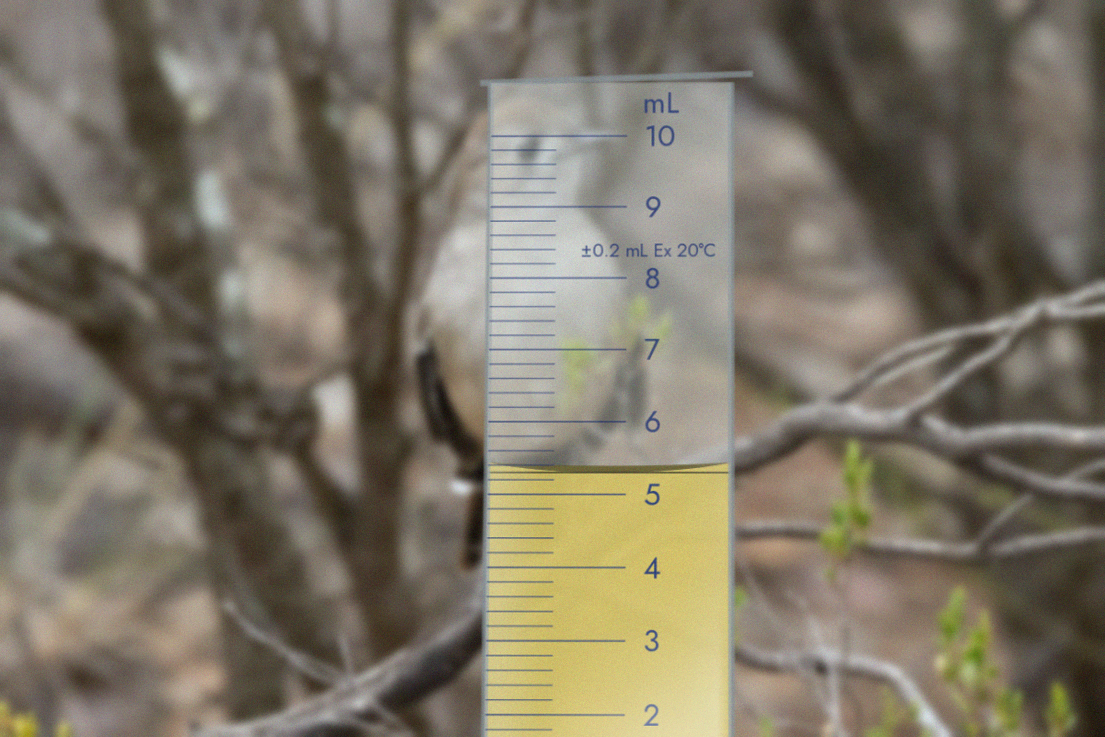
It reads value=5.3 unit=mL
